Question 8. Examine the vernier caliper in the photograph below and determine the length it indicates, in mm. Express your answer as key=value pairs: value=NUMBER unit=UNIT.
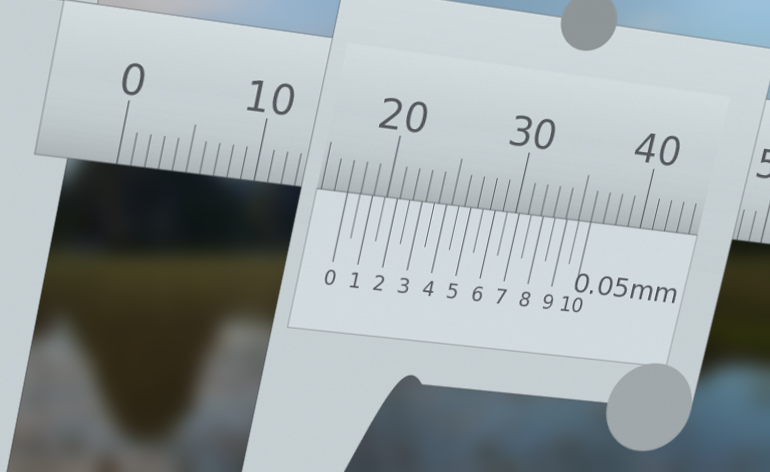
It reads value=17.0 unit=mm
